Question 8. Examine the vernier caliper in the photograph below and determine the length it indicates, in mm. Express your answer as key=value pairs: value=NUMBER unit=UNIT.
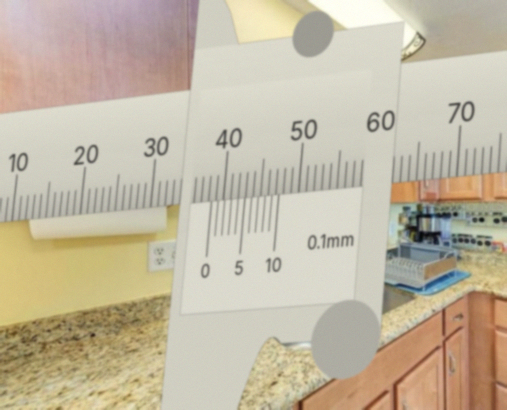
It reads value=38.4 unit=mm
